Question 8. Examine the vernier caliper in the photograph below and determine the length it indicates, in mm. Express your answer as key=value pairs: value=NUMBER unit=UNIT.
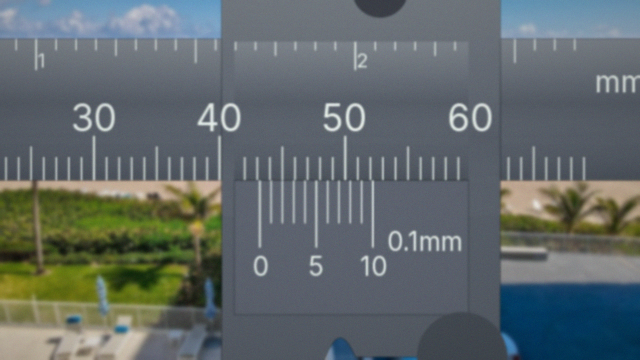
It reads value=43.2 unit=mm
